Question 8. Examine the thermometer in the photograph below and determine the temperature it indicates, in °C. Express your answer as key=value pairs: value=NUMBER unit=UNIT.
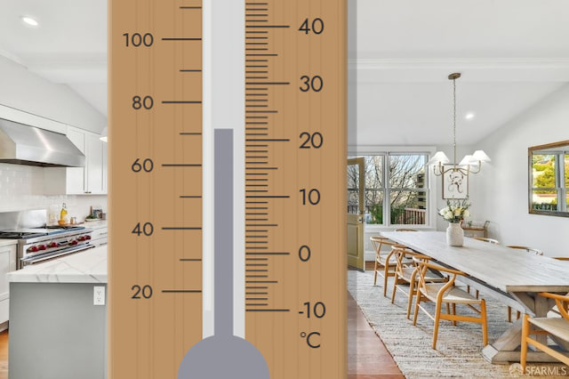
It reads value=22 unit=°C
